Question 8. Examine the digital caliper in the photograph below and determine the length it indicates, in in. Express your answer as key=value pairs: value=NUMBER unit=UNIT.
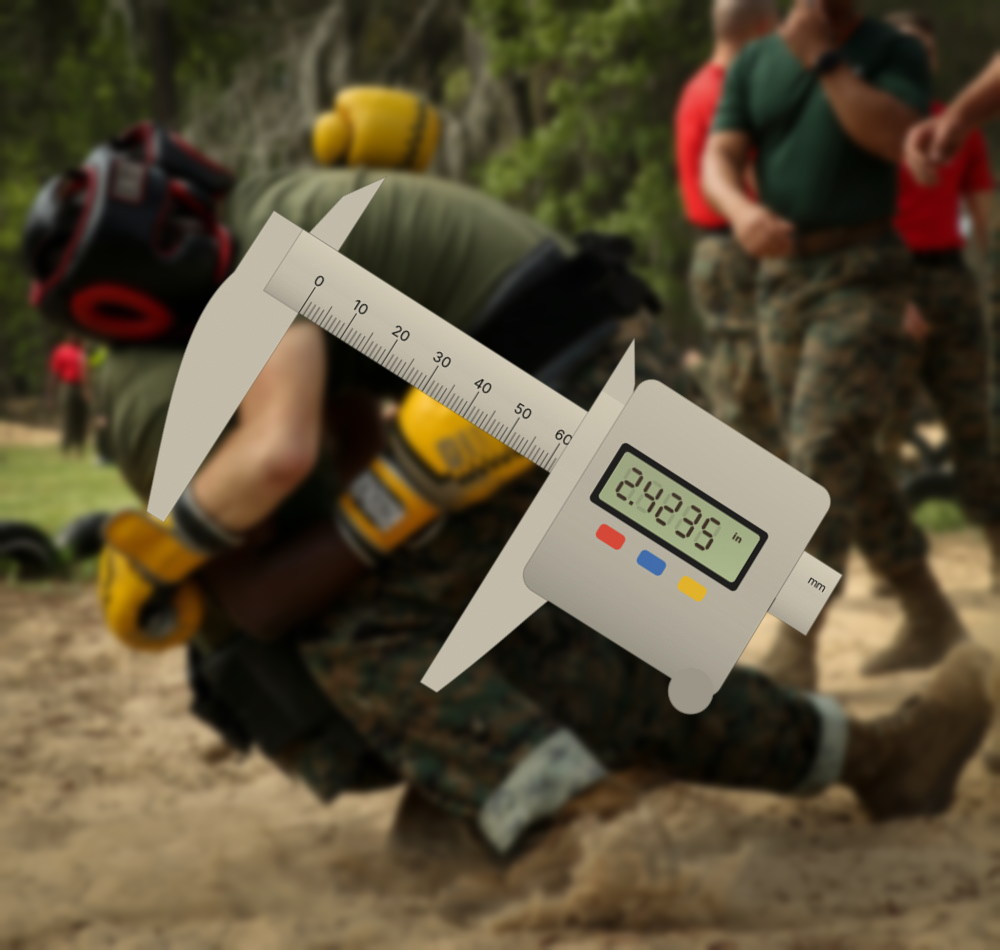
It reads value=2.4235 unit=in
